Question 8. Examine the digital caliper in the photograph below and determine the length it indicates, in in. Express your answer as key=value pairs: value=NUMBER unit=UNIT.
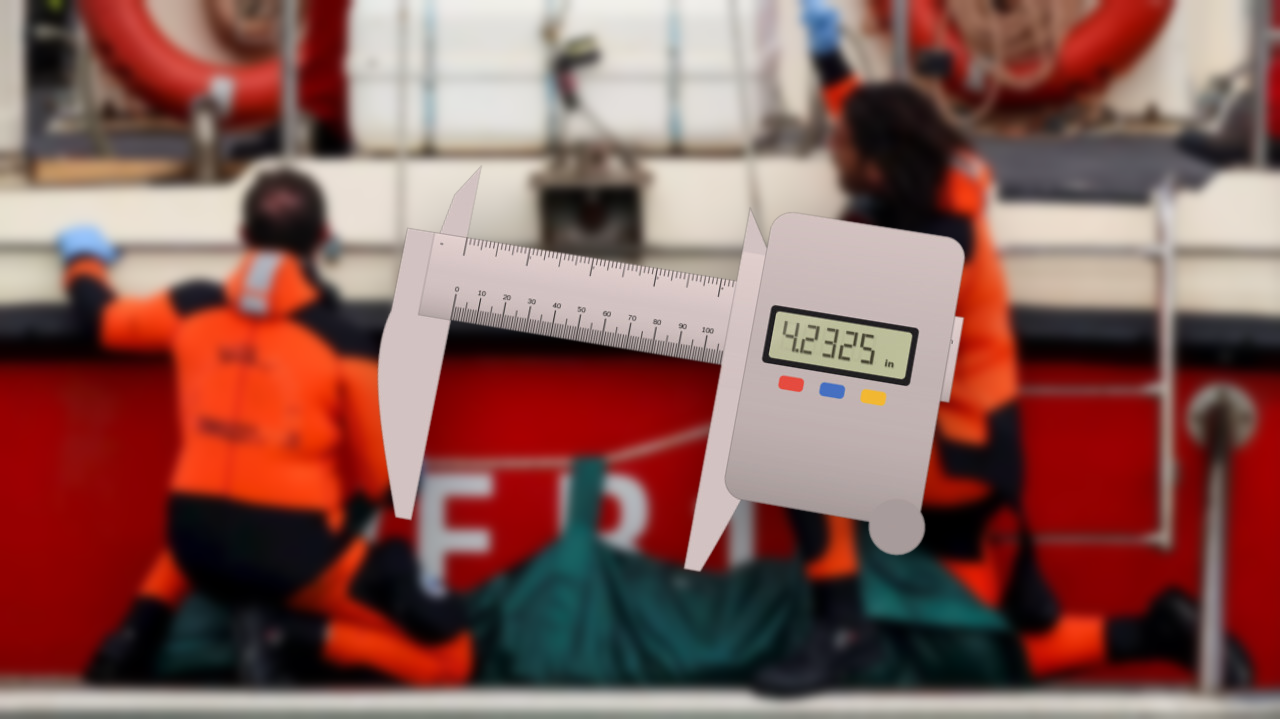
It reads value=4.2325 unit=in
